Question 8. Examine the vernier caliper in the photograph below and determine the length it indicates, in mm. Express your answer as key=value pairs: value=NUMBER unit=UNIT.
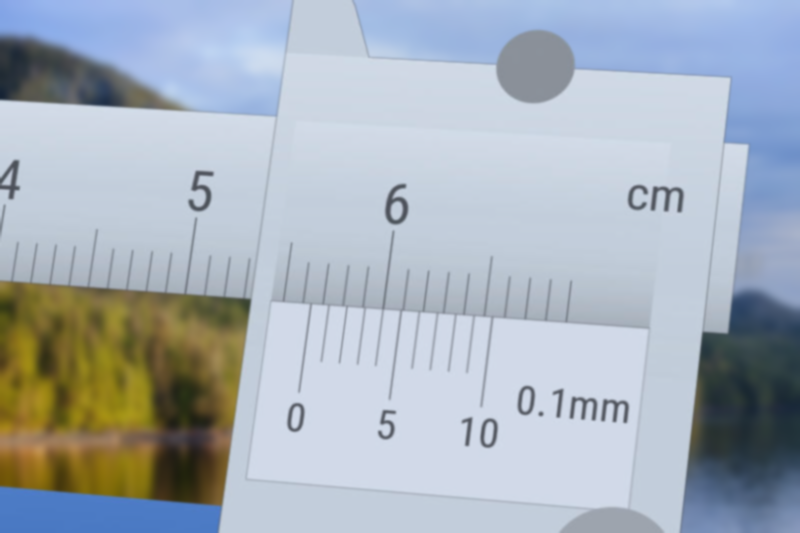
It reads value=56.4 unit=mm
